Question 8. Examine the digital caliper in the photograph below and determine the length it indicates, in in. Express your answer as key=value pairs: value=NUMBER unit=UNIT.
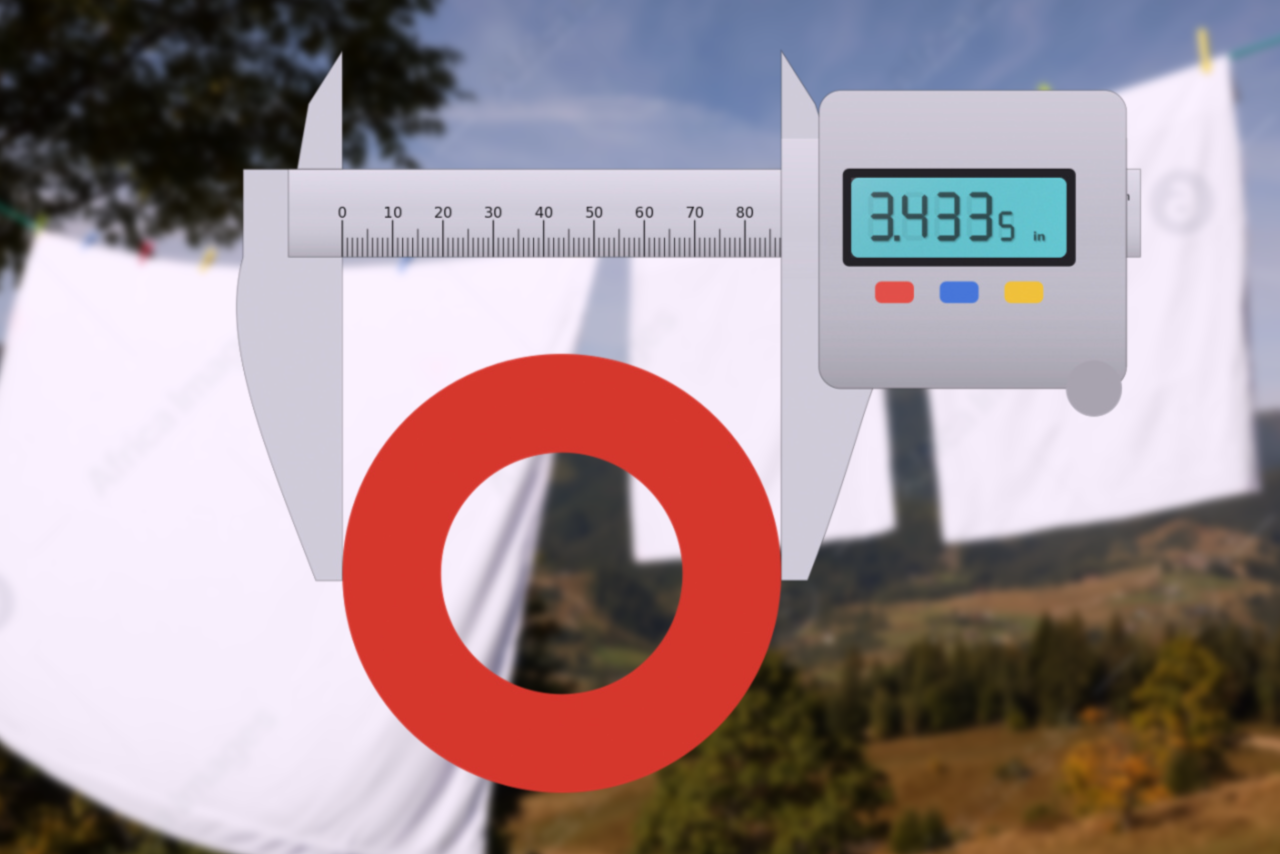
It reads value=3.4335 unit=in
